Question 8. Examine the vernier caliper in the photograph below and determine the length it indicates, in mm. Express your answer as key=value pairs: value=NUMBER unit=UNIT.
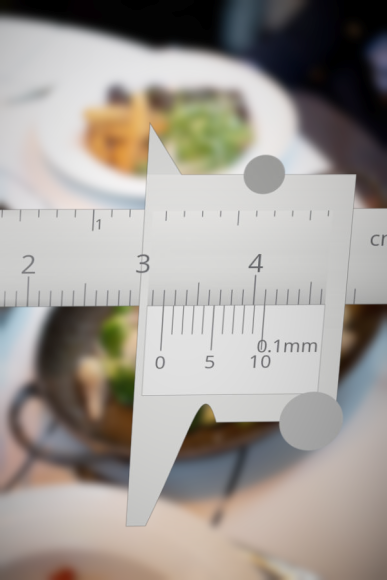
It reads value=32.0 unit=mm
